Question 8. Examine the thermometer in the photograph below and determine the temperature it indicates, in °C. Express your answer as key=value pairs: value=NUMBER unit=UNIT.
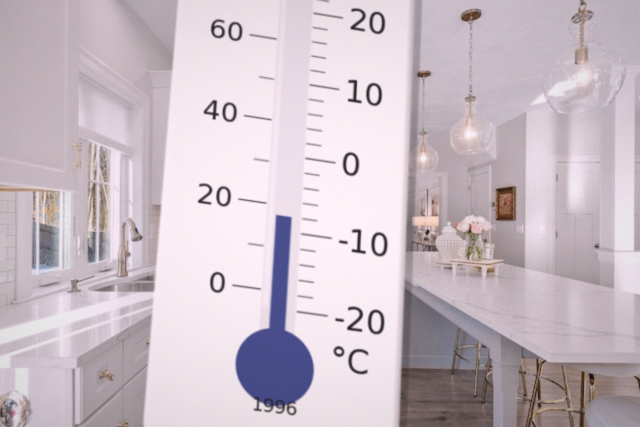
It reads value=-8 unit=°C
